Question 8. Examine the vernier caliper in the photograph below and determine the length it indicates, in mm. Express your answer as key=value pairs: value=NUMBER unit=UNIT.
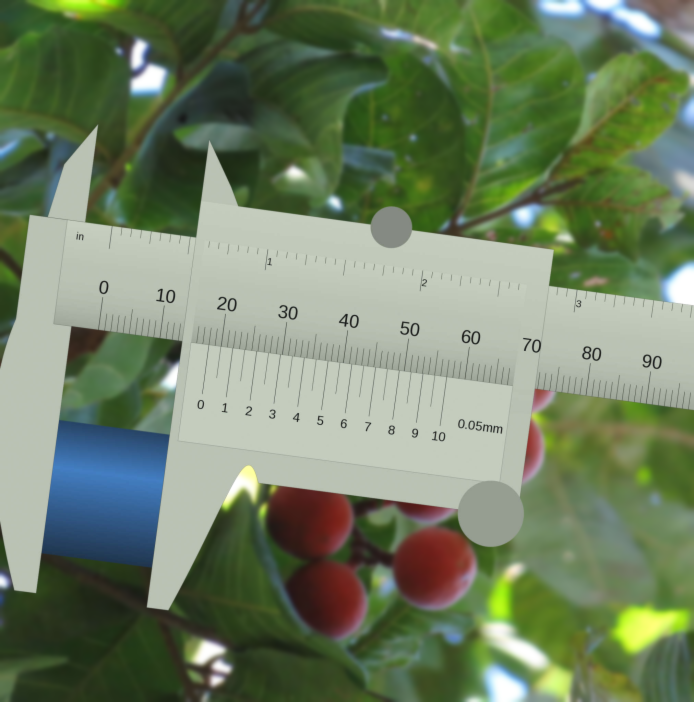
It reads value=18.0 unit=mm
